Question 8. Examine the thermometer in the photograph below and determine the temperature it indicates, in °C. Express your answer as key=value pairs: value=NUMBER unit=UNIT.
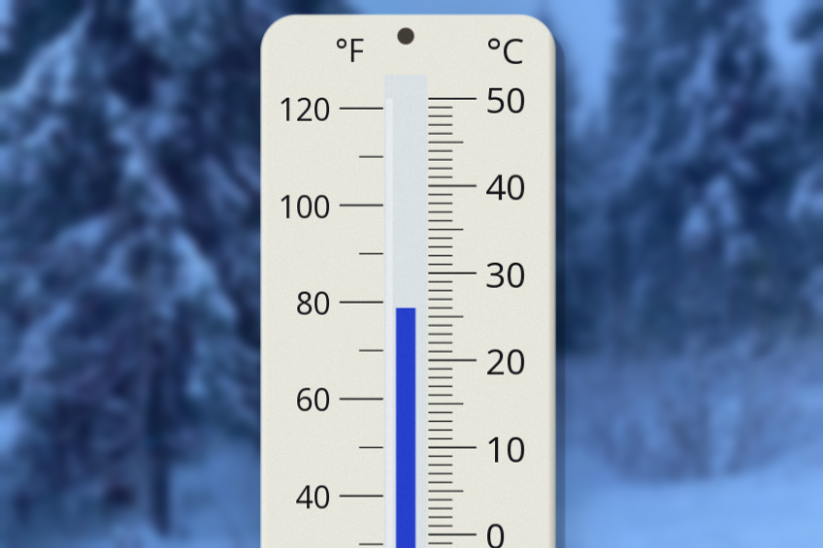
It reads value=26 unit=°C
